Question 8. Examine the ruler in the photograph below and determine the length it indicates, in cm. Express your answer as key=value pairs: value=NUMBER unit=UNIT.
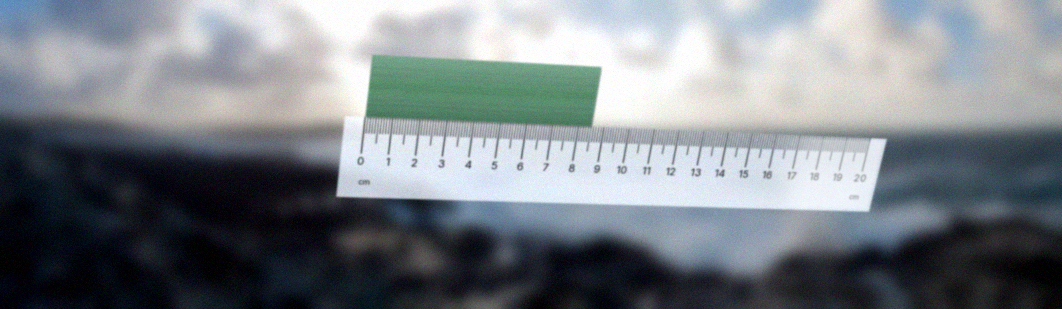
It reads value=8.5 unit=cm
